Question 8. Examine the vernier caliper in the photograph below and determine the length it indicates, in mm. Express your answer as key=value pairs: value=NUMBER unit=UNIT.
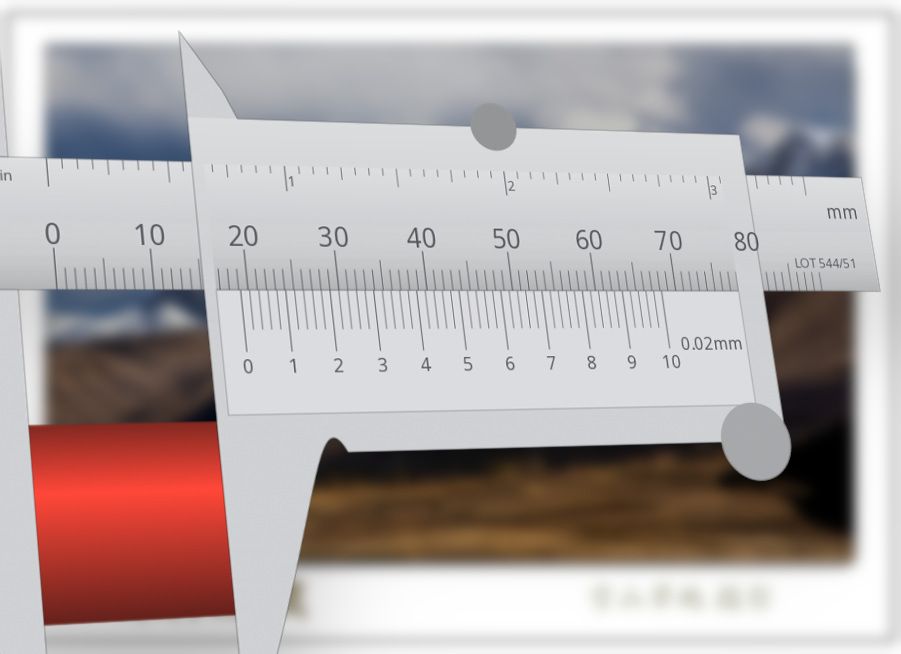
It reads value=19.2 unit=mm
